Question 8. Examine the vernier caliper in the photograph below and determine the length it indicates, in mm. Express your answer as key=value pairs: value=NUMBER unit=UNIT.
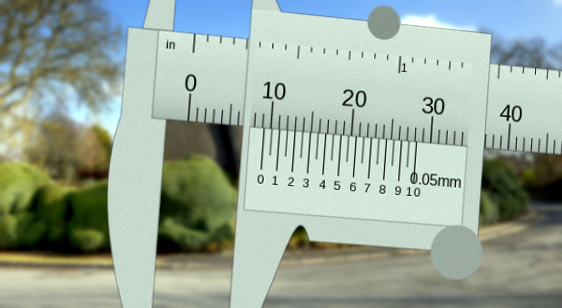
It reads value=9.2 unit=mm
